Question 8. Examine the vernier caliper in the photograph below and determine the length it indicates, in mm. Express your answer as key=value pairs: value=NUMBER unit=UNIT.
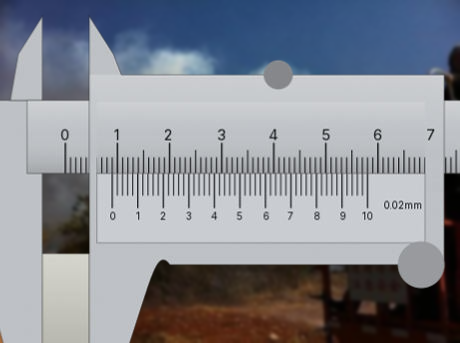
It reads value=9.0 unit=mm
